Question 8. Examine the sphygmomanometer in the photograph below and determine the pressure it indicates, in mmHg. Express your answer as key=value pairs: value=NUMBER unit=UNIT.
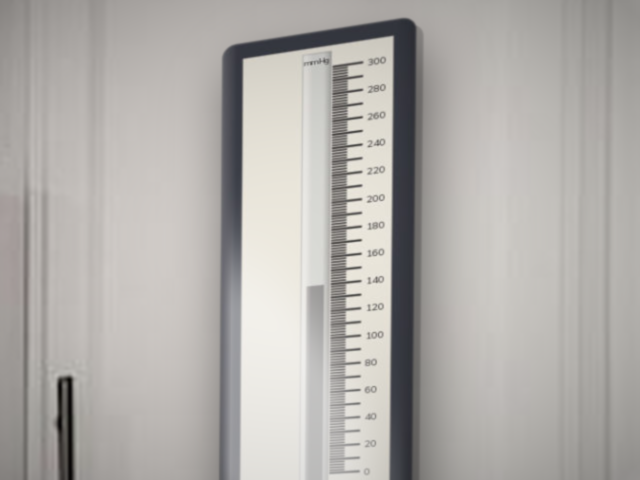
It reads value=140 unit=mmHg
